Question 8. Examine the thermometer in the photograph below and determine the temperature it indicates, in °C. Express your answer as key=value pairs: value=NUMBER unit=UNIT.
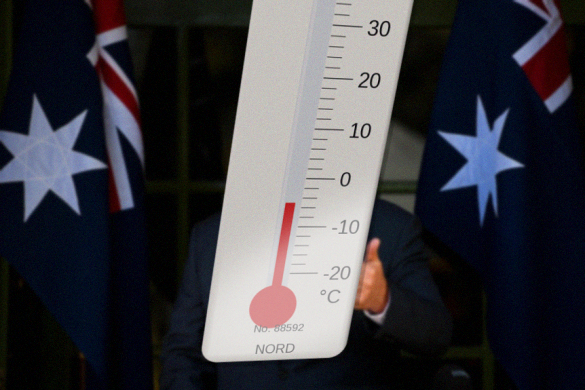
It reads value=-5 unit=°C
